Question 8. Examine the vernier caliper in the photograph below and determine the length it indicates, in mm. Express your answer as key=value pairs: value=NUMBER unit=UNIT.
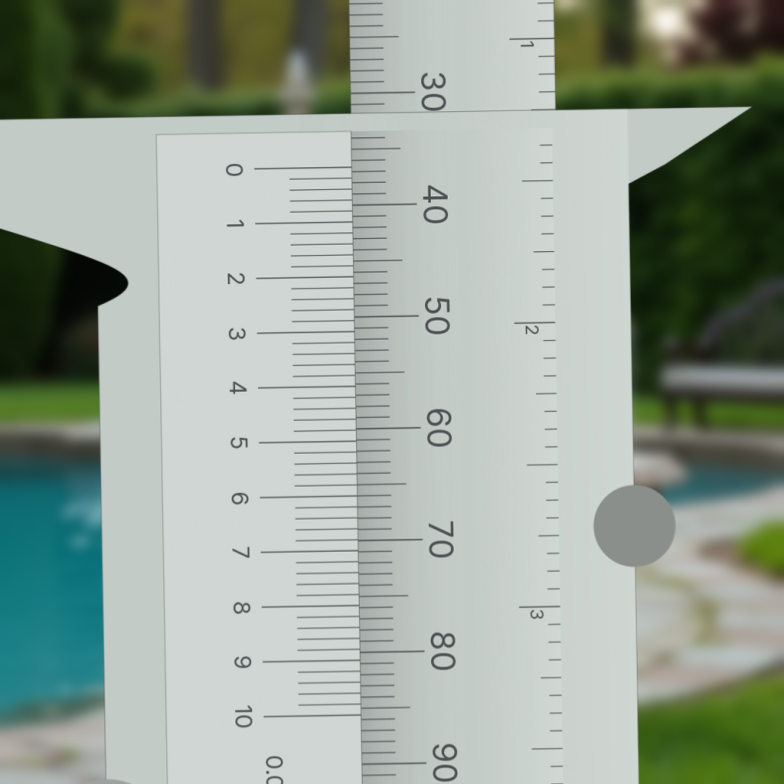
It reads value=36.6 unit=mm
